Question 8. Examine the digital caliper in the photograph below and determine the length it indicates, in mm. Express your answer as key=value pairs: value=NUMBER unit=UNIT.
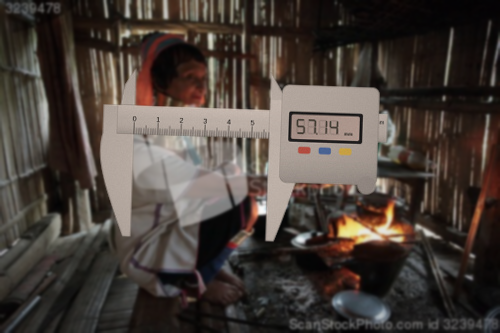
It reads value=57.14 unit=mm
